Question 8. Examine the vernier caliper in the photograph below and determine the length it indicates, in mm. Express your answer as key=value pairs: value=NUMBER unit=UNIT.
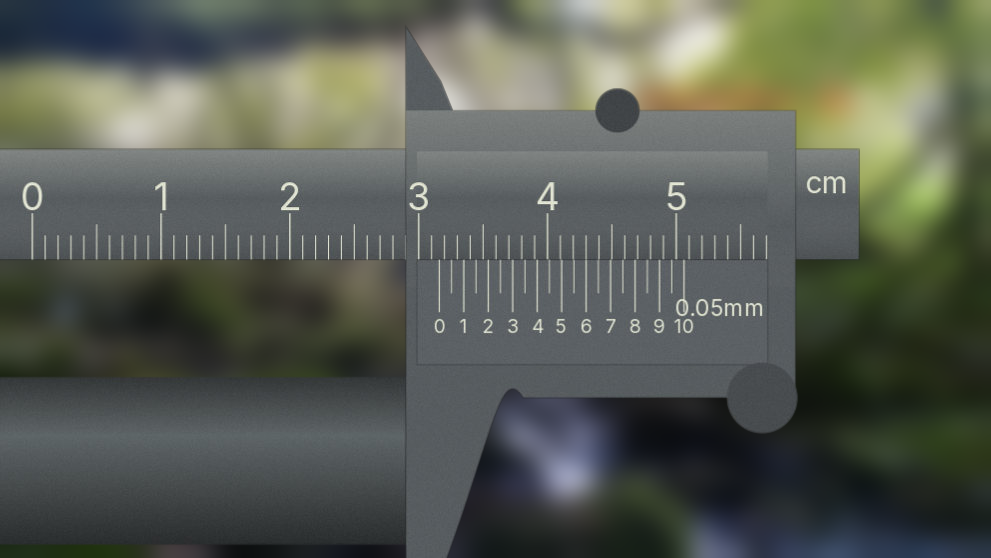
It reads value=31.6 unit=mm
